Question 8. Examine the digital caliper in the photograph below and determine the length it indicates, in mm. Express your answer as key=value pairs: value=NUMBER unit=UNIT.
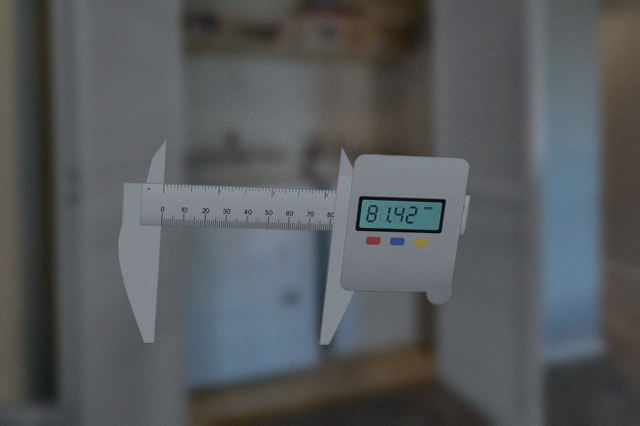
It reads value=81.42 unit=mm
